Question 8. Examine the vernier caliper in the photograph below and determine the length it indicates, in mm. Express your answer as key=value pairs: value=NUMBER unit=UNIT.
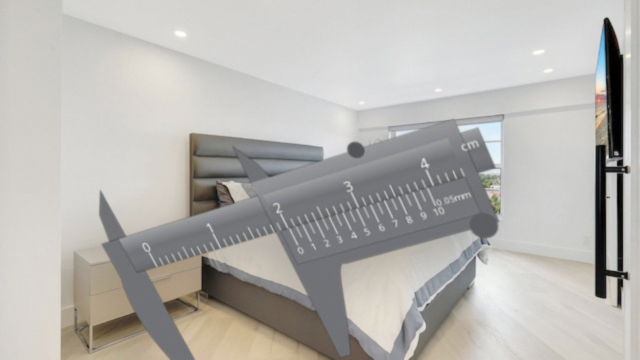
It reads value=20.2 unit=mm
